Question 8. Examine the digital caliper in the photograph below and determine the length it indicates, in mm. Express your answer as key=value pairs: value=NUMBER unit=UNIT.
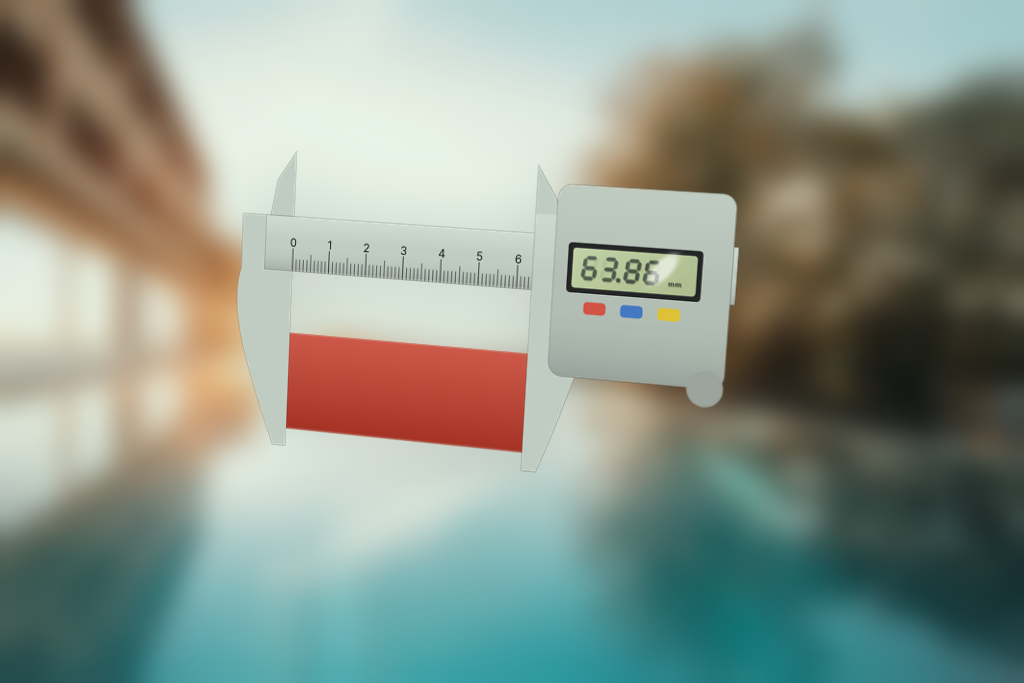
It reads value=63.86 unit=mm
